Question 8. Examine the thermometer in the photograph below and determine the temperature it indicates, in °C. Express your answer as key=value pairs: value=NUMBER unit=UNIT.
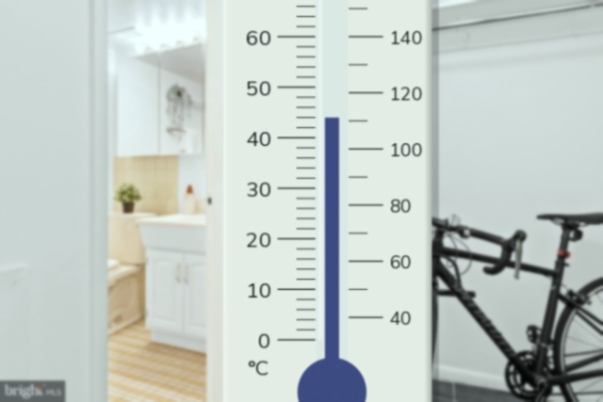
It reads value=44 unit=°C
